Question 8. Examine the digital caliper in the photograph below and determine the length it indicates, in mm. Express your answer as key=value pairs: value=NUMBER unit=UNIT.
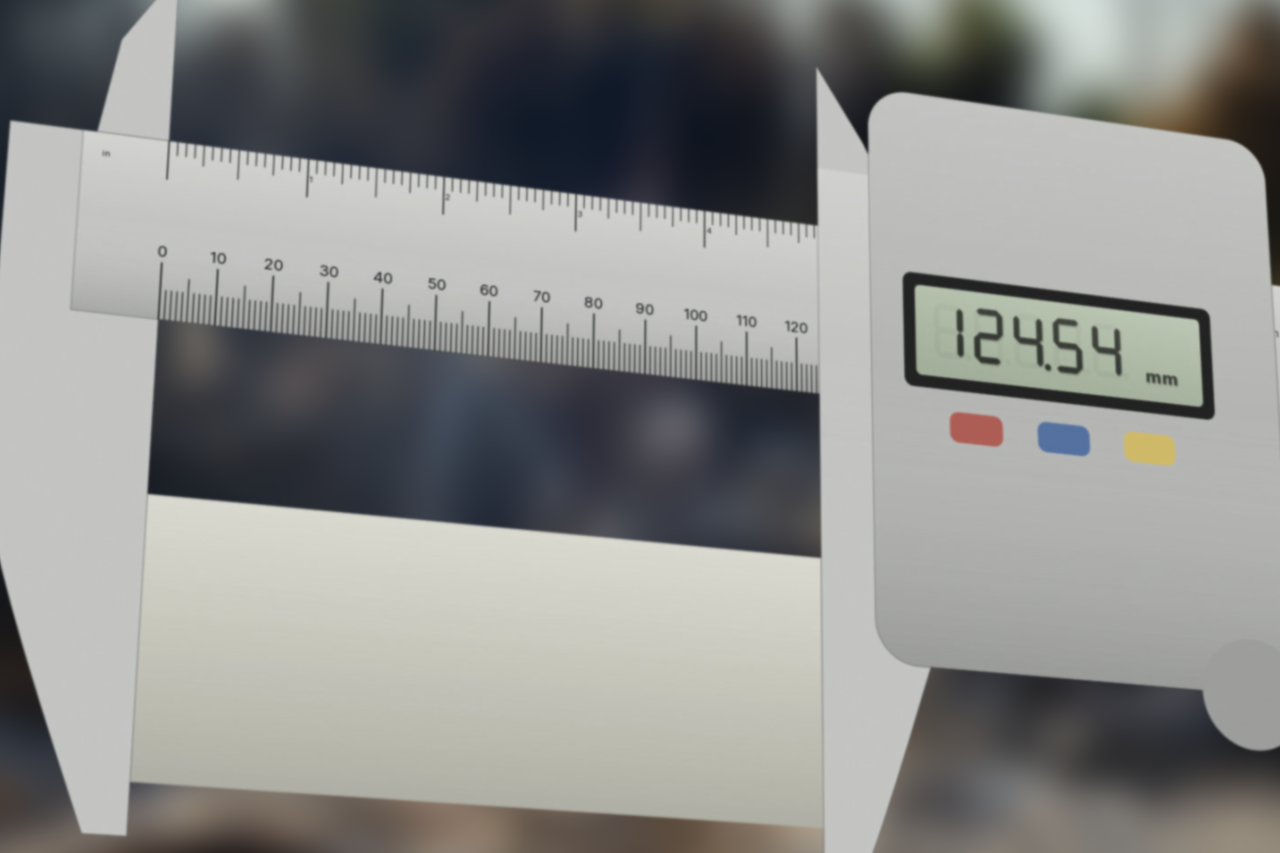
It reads value=124.54 unit=mm
